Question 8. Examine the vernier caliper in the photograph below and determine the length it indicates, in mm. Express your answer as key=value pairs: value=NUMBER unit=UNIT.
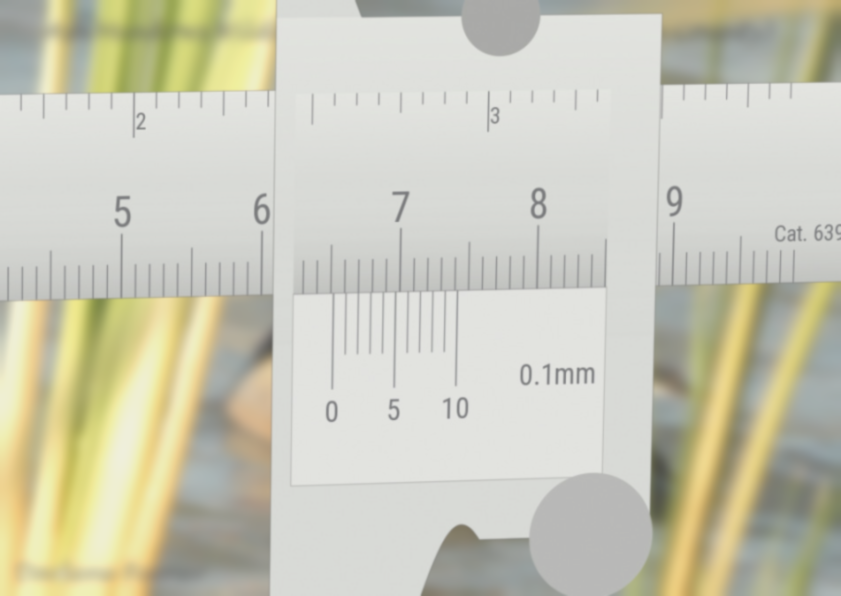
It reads value=65.2 unit=mm
